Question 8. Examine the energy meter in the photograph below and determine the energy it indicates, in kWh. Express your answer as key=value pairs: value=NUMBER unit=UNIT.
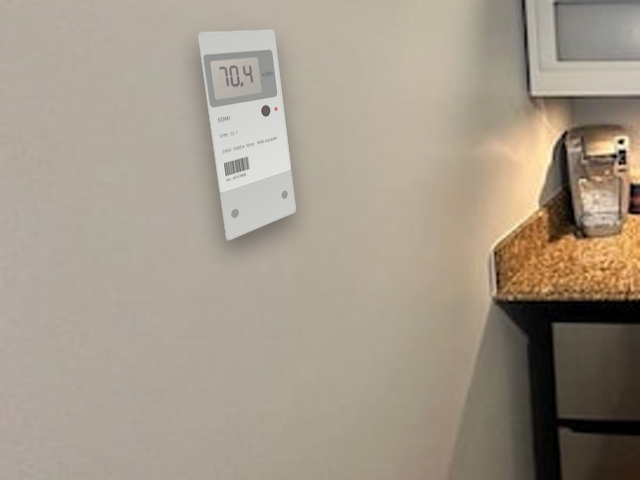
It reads value=70.4 unit=kWh
